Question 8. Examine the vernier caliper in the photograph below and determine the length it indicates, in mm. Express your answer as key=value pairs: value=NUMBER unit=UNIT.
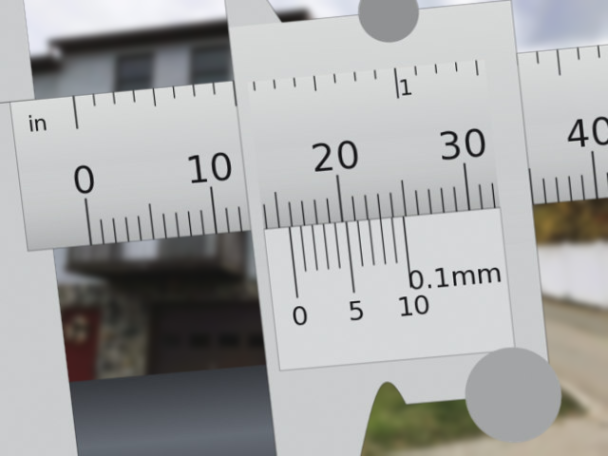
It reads value=15.8 unit=mm
